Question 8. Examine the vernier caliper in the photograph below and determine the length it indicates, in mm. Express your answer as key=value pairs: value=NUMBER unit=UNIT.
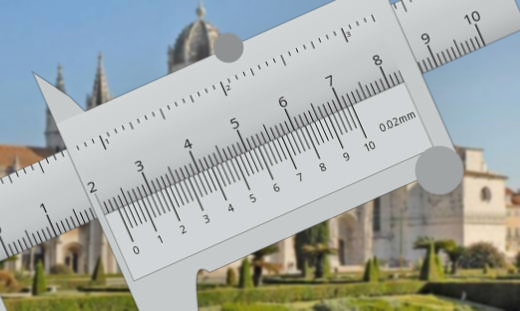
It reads value=23.0 unit=mm
